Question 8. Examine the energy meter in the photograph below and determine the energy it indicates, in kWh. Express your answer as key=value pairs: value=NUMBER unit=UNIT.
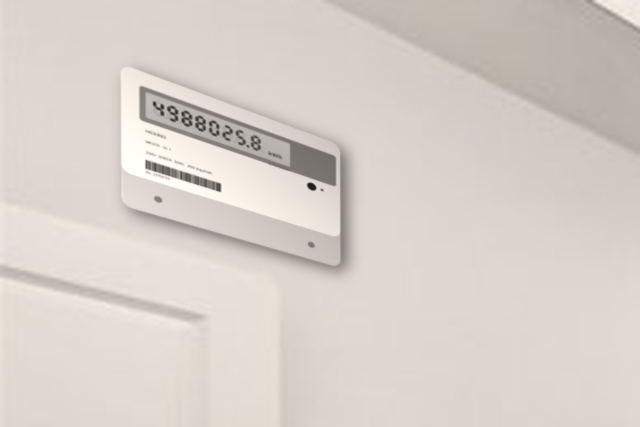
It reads value=4988025.8 unit=kWh
